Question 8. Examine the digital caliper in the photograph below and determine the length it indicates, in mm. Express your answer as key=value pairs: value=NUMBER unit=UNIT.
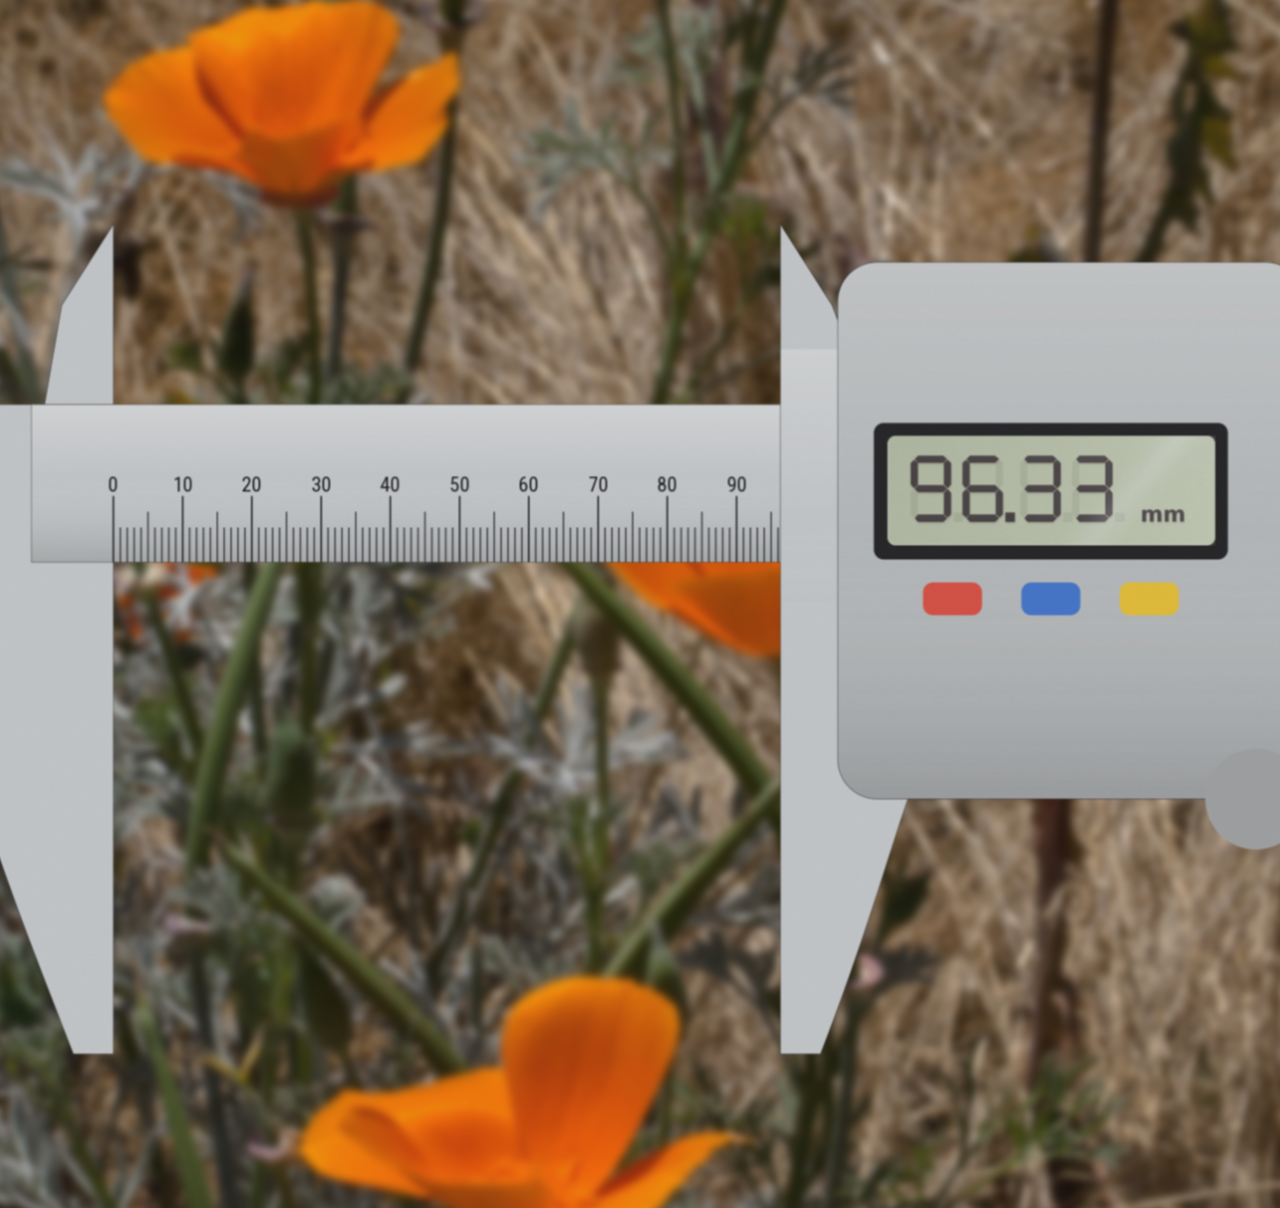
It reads value=96.33 unit=mm
